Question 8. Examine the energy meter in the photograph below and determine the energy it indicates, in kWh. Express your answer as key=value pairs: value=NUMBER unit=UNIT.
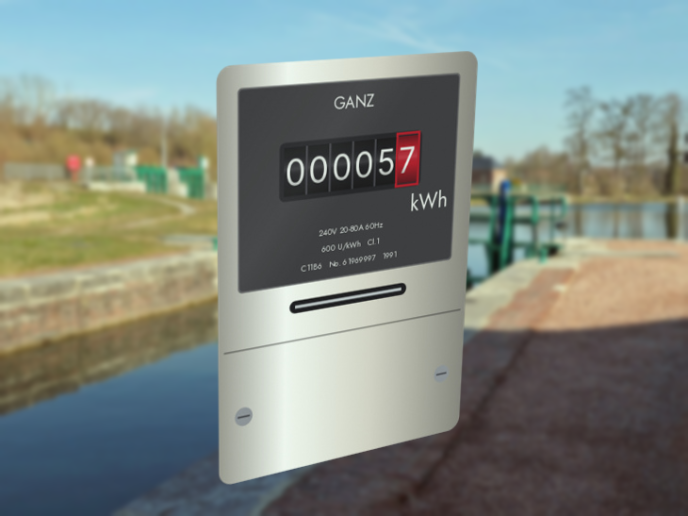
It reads value=5.7 unit=kWh
